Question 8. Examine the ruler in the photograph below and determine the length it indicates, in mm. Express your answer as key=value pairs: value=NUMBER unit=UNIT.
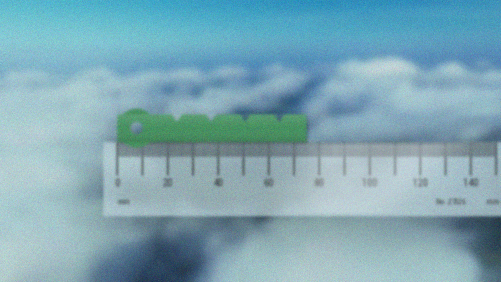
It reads value=75 unit=mm
